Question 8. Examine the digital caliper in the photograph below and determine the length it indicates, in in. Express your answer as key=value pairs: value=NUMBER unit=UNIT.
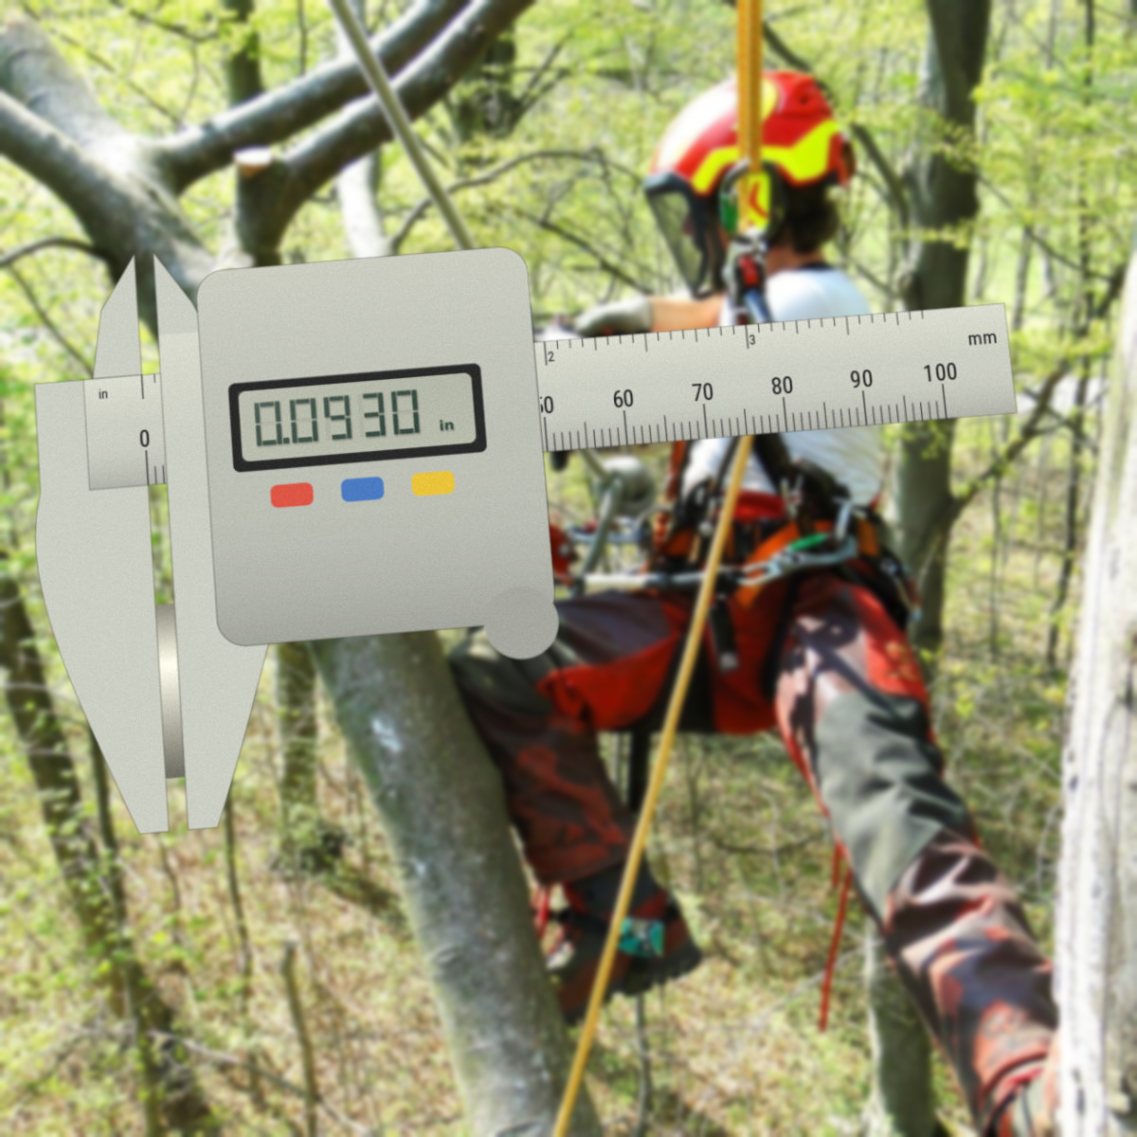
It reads value=0.0930 unit=in
